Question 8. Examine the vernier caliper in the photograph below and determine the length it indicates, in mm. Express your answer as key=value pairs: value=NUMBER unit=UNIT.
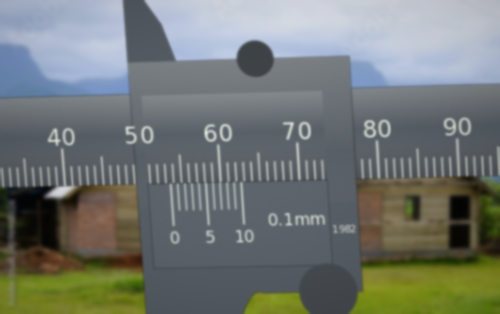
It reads value=53.6 unit=mm
